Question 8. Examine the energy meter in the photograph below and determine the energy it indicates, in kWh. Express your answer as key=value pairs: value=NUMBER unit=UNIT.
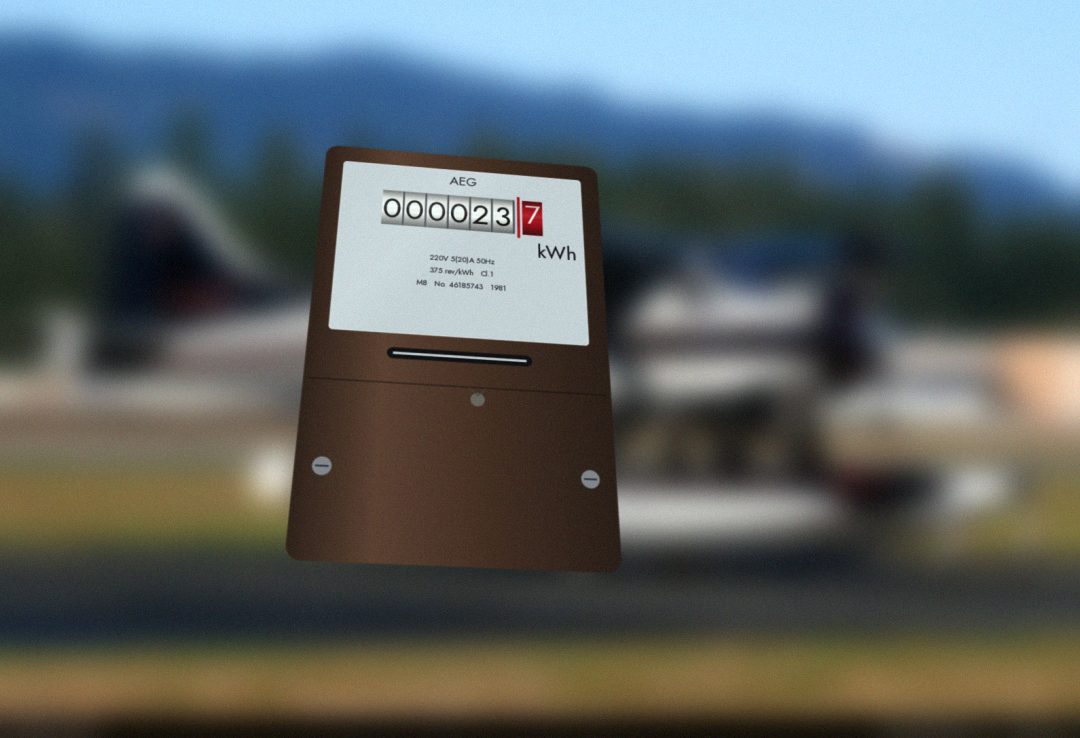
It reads value=23.7 unit=kWh
